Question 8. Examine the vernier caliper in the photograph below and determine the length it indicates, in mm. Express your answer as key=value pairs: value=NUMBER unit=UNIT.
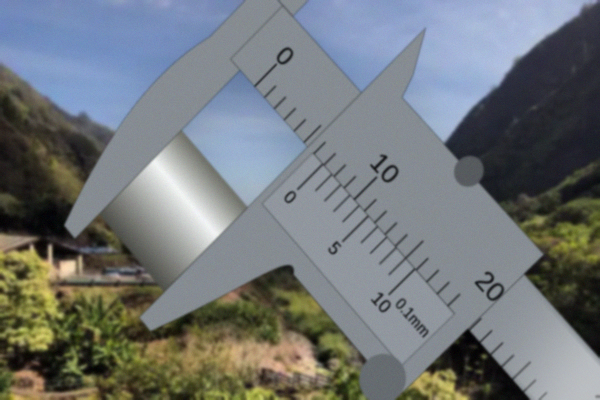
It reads value=6.9 unit=mm
